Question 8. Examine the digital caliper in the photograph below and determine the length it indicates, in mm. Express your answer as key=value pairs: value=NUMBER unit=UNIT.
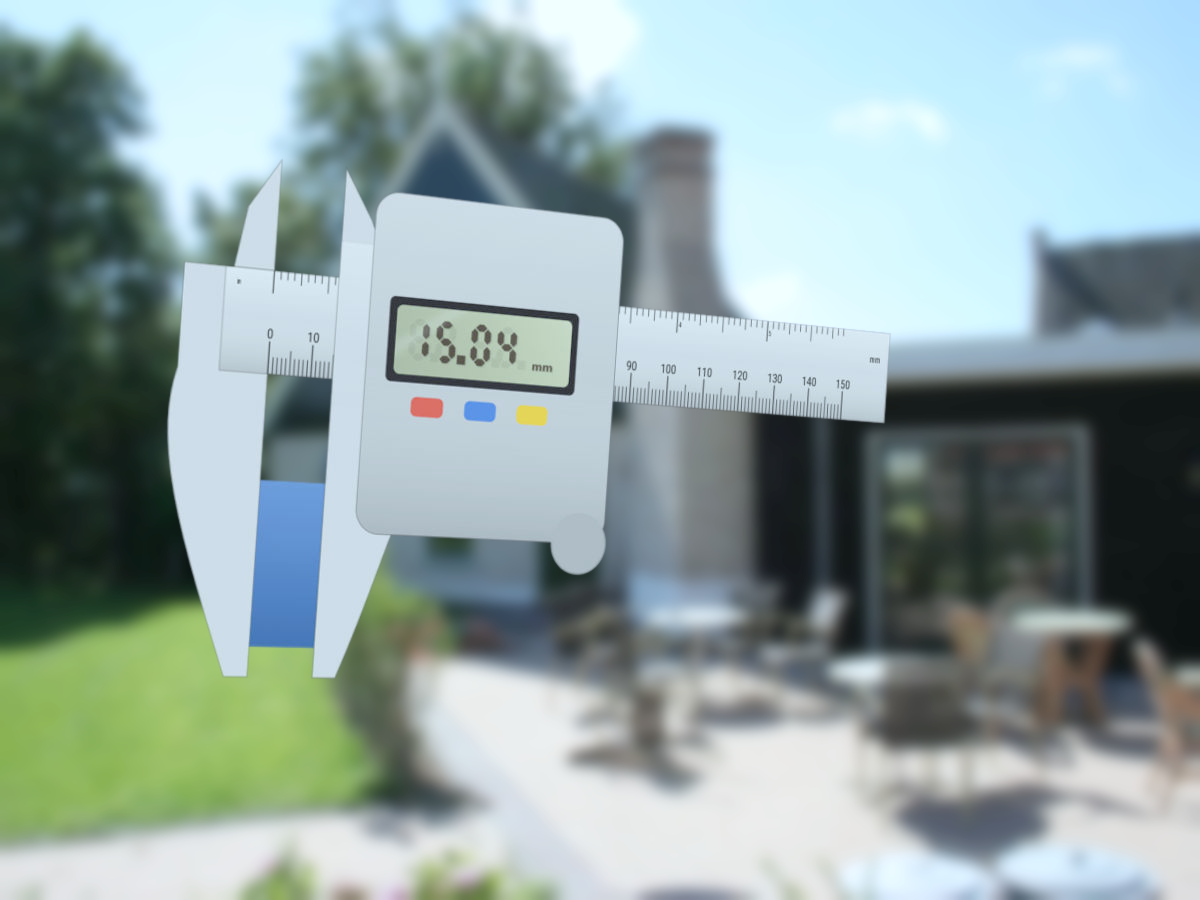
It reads value=15.04 unit=mm
